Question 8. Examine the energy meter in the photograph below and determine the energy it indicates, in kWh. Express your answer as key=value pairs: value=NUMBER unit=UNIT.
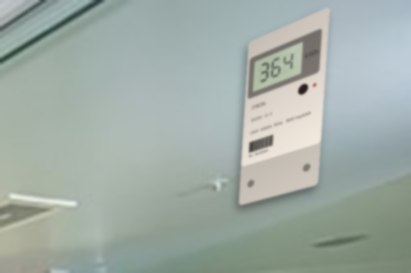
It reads value=364 unit=kWh
